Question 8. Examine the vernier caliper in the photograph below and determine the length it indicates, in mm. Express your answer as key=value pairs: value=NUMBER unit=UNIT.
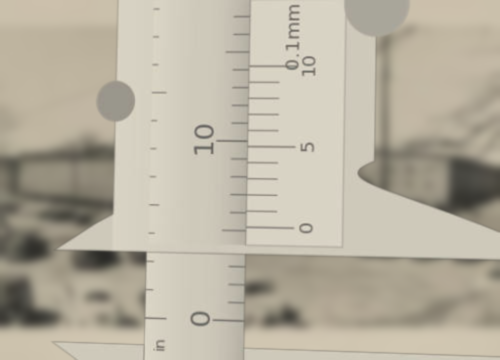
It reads value=5.2 unit=mm
